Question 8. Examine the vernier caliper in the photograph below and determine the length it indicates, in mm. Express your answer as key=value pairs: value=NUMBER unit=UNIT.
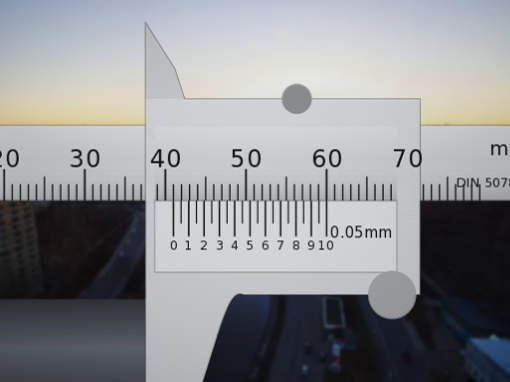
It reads value=41.0 unit=mm
